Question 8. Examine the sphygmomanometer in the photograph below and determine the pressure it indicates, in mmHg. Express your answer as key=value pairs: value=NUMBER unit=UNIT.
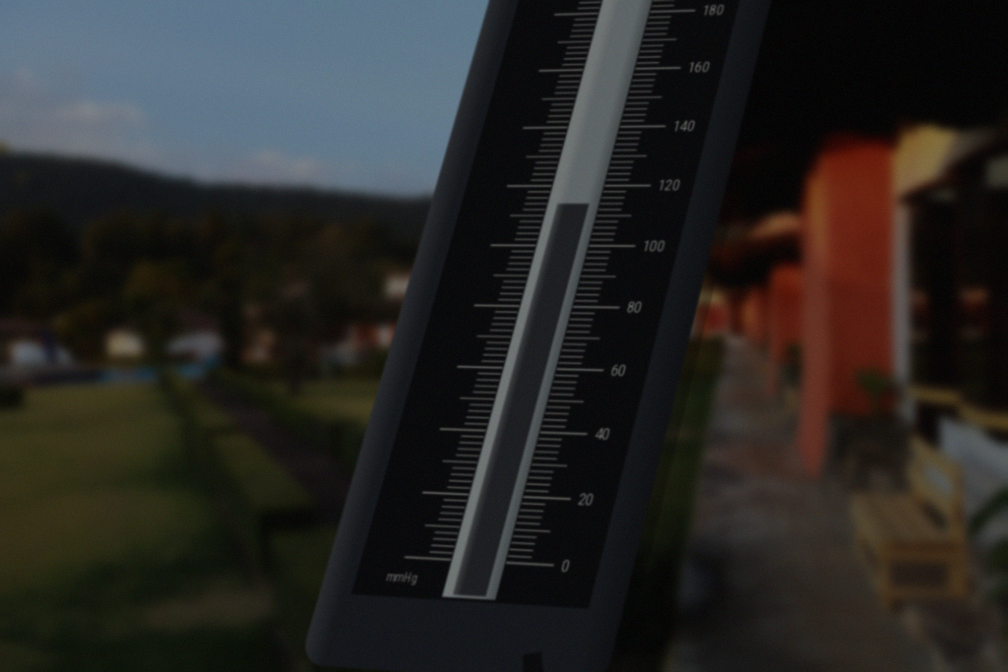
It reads value=114 unit=mmHg
